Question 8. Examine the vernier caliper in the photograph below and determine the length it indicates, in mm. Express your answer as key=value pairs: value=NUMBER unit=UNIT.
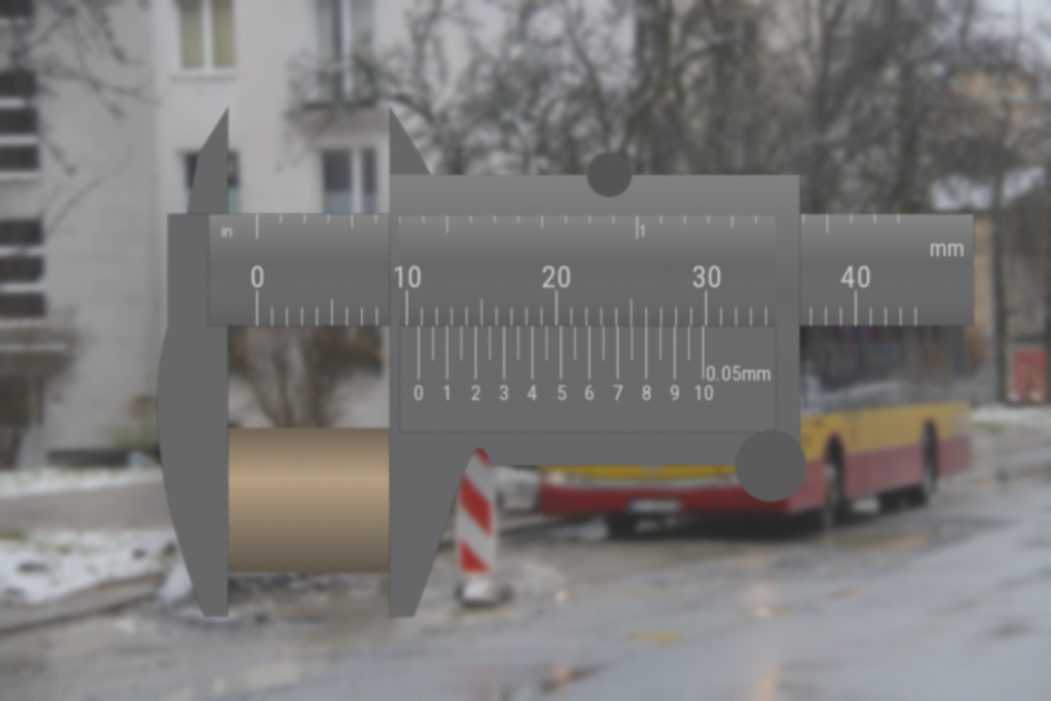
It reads value=10.8 unit=mm
